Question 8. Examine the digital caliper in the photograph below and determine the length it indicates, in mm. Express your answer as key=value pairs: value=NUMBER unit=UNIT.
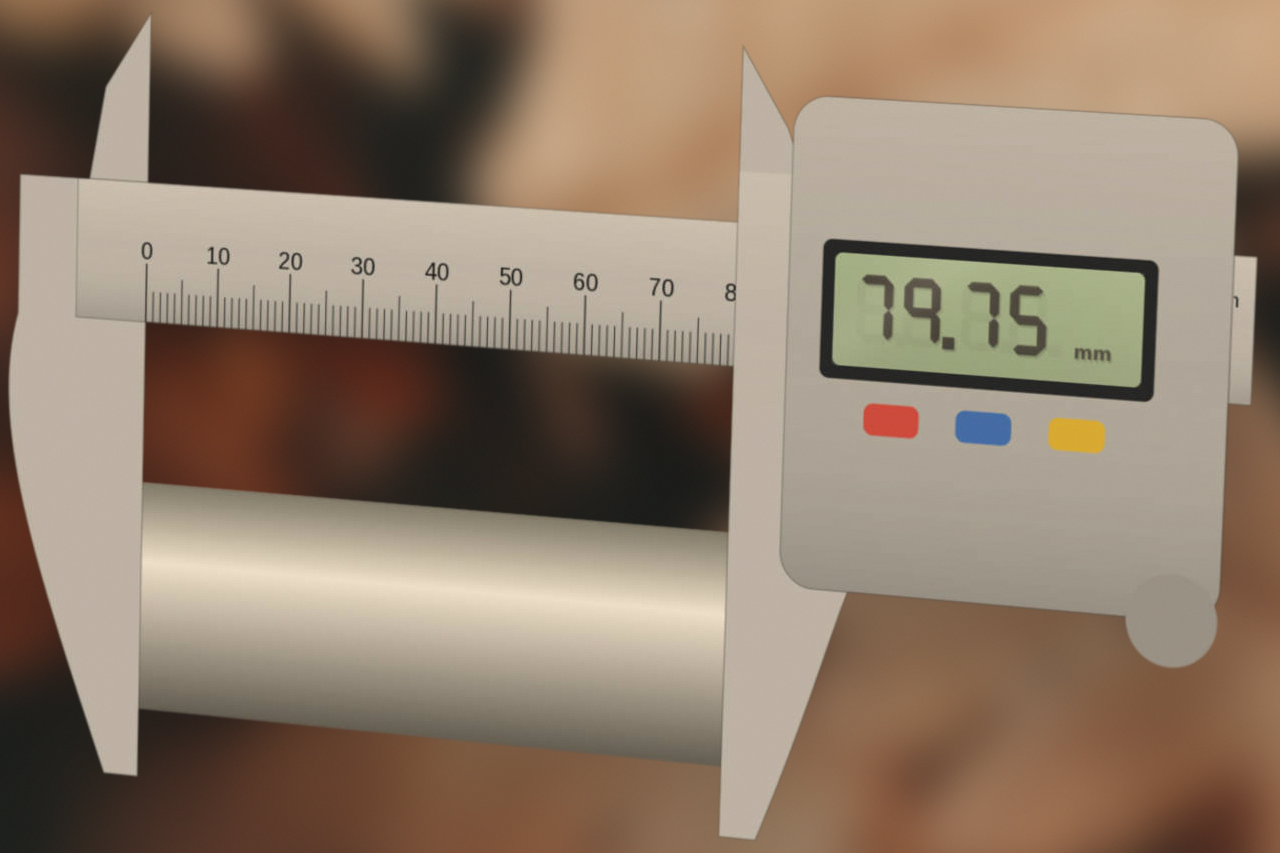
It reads value=79.75 unit=mm
